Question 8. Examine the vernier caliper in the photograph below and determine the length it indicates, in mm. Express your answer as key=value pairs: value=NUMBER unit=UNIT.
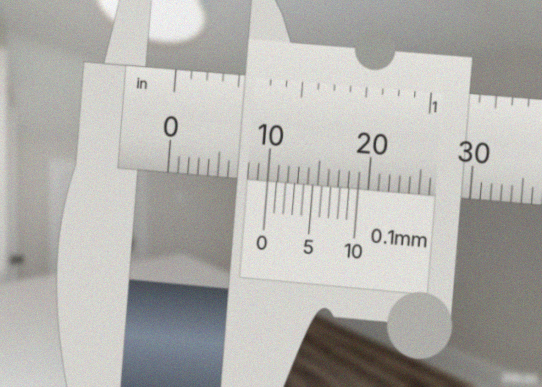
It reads value=10.0 unit=mm
